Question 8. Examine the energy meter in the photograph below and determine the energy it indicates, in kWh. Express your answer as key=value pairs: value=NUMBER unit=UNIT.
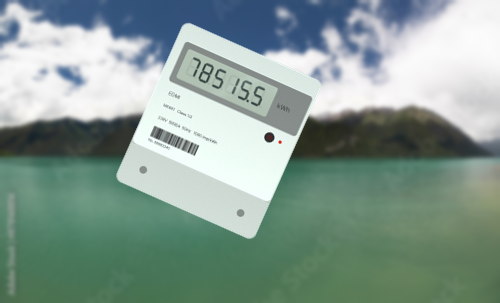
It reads value=78515.5 unit=kWh
